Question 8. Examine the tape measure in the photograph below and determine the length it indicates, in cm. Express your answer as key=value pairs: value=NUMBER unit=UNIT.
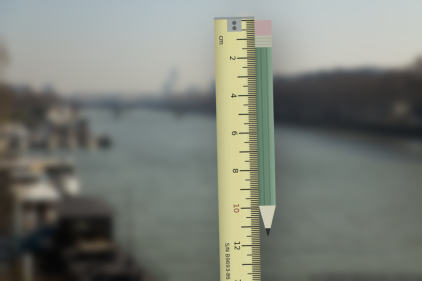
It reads value=11.5 unit=cm
